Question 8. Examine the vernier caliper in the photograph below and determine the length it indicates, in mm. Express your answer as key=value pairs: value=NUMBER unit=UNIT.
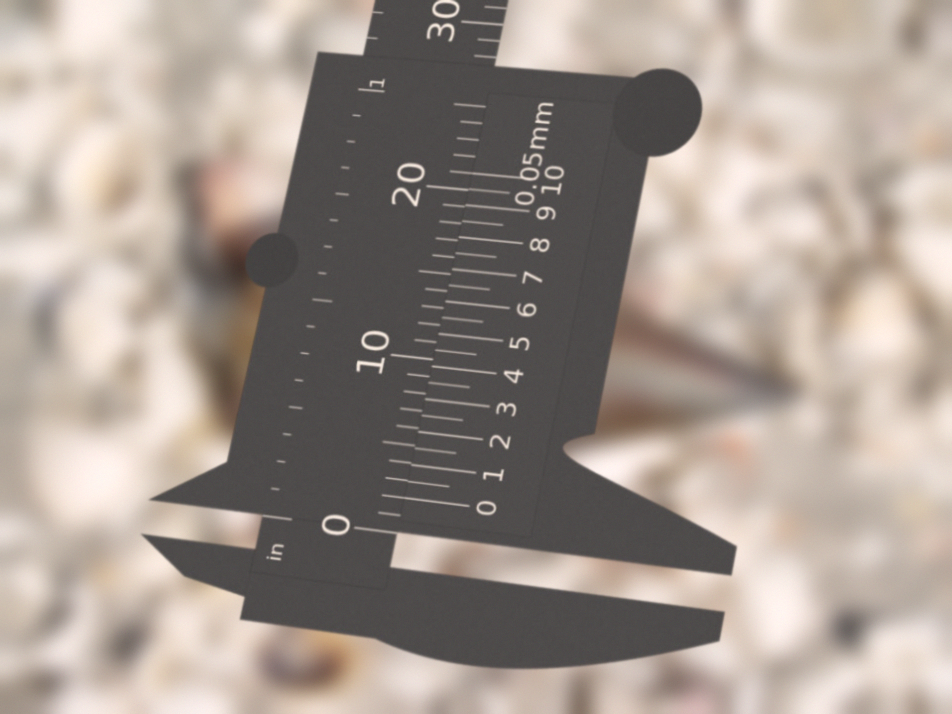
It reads value=2.0 unit=mm
